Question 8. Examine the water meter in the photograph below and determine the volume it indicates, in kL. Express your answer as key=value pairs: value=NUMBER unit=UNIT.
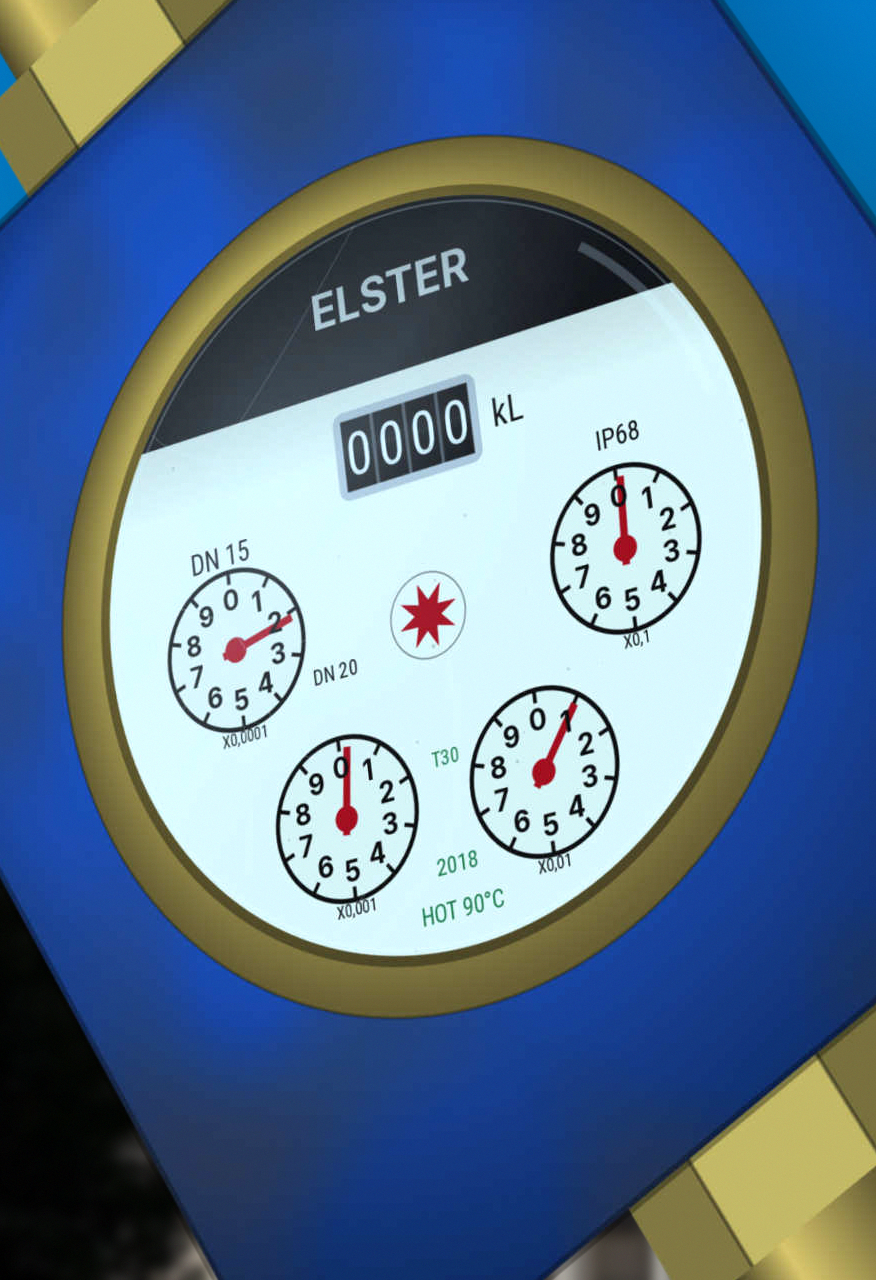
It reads value=0.0102 unit=kL
